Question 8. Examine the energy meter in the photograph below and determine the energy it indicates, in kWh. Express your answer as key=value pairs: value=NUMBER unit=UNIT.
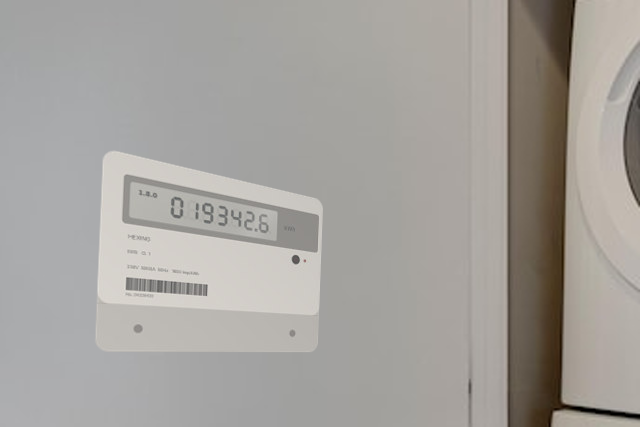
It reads value=19342.6 unit=kWh
